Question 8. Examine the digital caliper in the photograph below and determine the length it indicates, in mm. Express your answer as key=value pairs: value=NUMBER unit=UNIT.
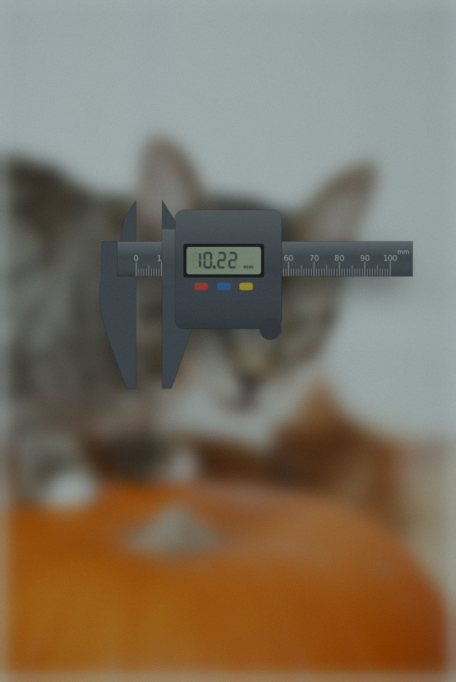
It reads value=10.22 unit=mm
